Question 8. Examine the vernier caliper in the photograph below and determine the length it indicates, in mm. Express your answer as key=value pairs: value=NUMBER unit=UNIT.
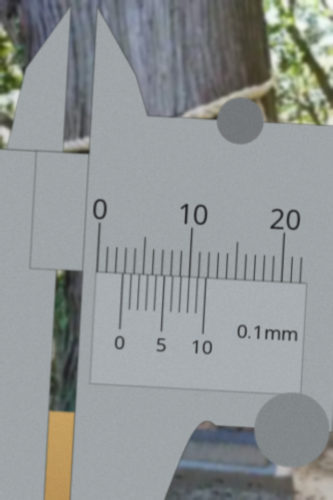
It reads value=2.8 unit=mm
